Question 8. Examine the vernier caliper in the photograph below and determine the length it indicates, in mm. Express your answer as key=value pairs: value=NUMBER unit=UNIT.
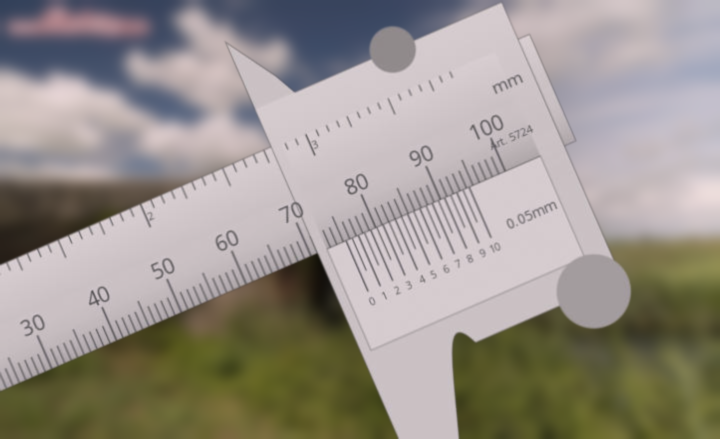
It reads value=75.4 unit=mm
